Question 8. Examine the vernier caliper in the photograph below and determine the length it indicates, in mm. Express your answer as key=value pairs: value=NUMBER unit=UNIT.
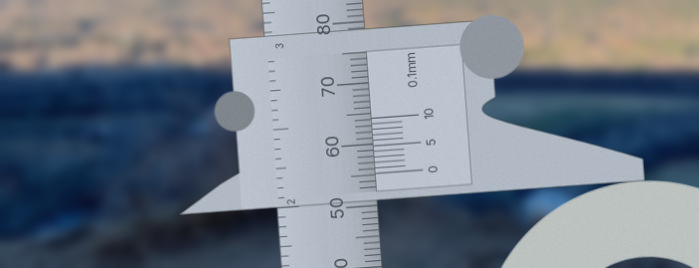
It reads value=55.2 unit=mm
